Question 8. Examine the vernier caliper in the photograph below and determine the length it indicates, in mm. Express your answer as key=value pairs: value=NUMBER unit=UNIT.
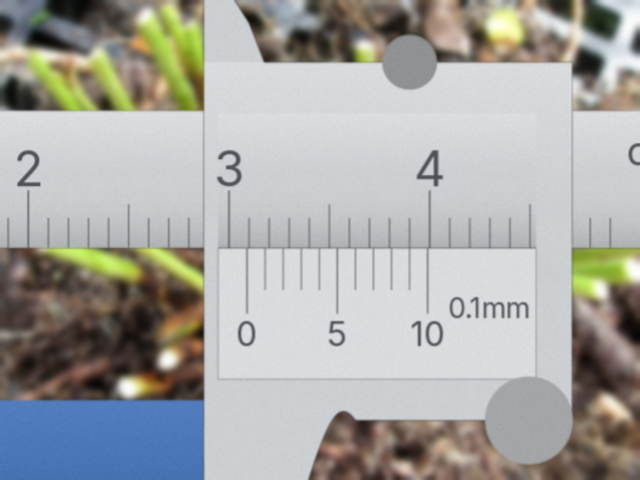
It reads value=30.9 unit=mm
